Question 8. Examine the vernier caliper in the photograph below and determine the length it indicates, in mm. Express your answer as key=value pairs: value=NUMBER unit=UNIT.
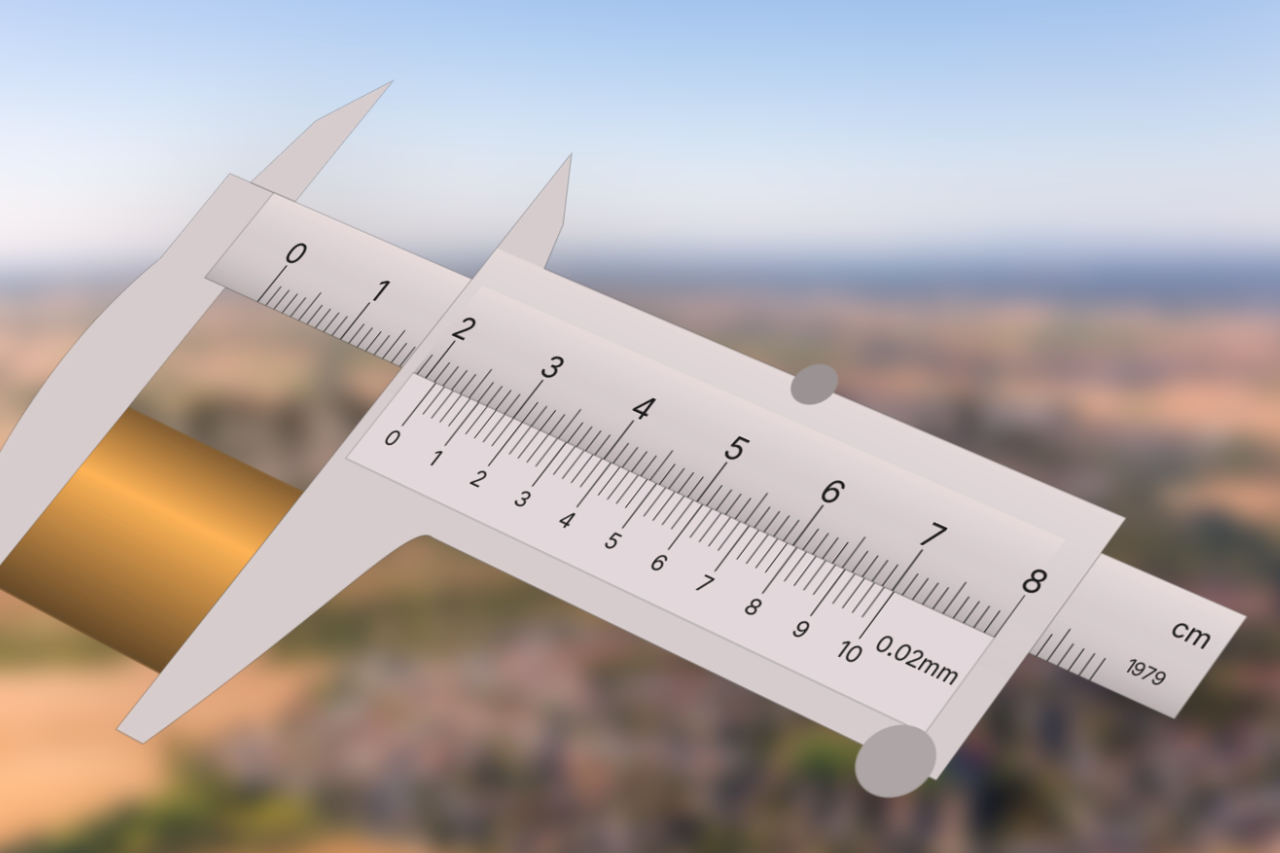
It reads value=21.2 unit=mm
